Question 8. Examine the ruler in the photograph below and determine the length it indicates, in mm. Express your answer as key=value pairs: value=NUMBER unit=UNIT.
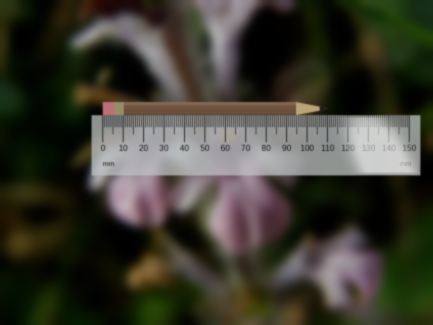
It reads value=110 unit=mm
